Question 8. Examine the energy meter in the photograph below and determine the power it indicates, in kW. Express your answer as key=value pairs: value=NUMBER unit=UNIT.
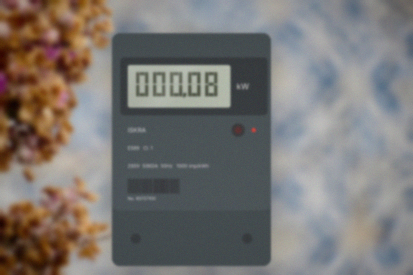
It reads value=0.08 unit=kW
